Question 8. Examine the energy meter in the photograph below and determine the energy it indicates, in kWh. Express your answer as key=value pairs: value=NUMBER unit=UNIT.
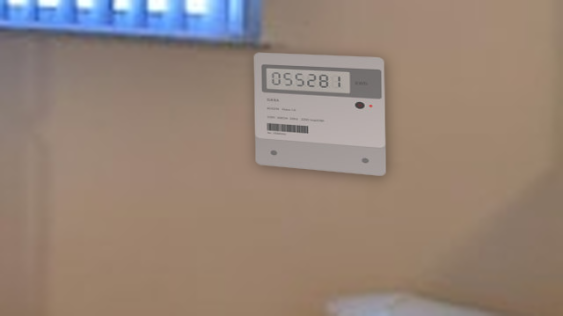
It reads value=55281 unit=kWh
